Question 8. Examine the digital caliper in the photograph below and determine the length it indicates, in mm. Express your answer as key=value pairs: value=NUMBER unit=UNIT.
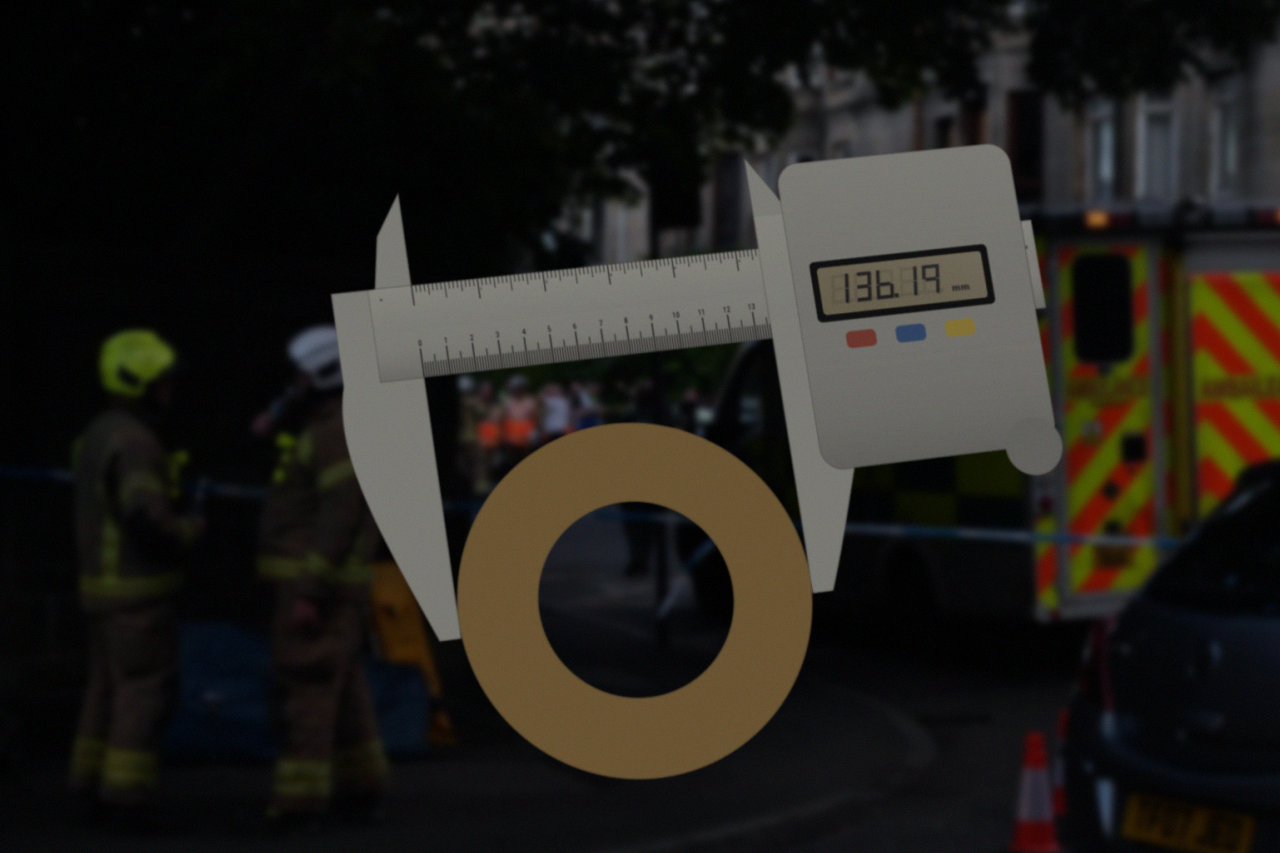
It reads value=136.19 unit=mm
